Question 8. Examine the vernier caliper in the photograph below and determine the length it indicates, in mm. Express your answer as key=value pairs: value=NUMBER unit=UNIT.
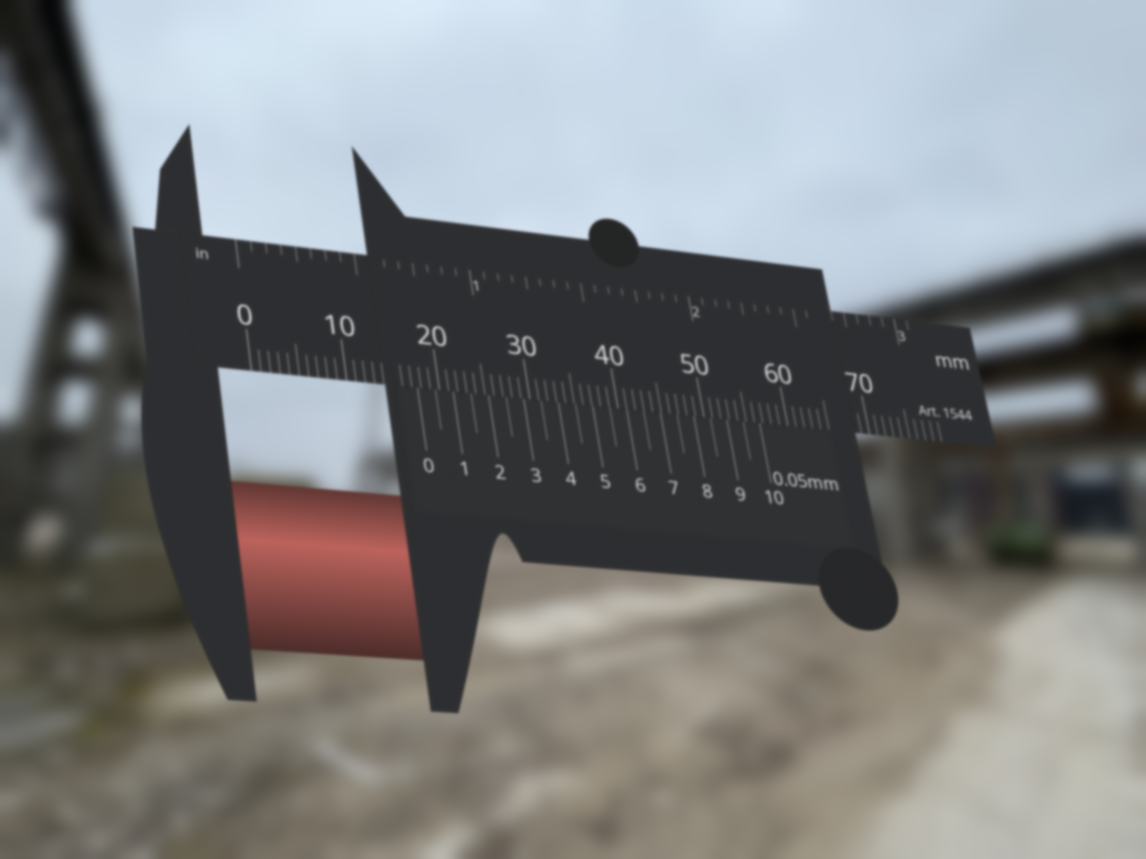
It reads value=17.6 unit=mm
